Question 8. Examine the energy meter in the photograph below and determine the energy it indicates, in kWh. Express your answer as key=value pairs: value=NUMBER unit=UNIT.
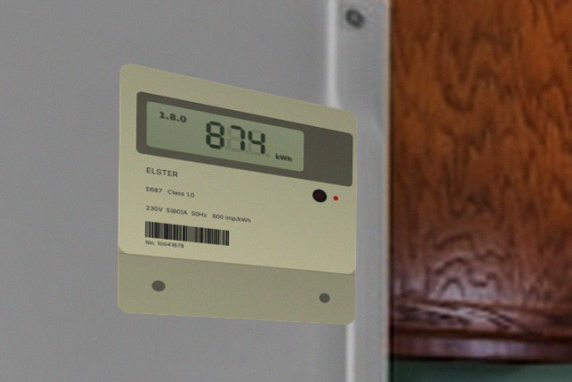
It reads value=874 unit=kWh
